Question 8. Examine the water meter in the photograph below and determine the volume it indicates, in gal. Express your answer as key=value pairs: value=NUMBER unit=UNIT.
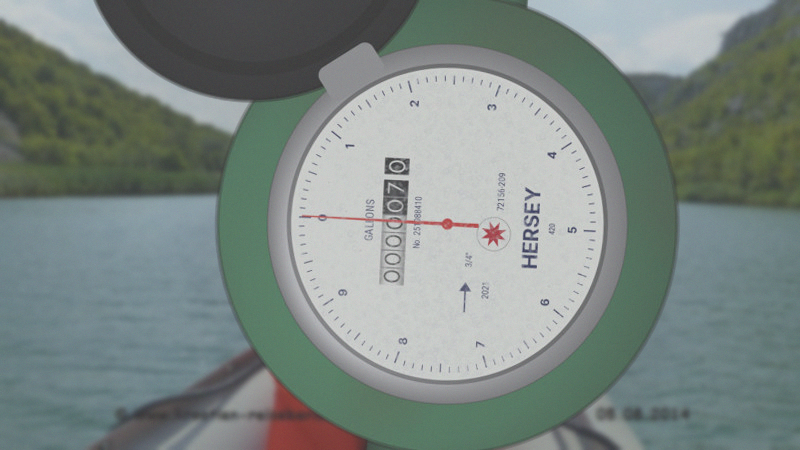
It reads value=70.0 unit=gal
